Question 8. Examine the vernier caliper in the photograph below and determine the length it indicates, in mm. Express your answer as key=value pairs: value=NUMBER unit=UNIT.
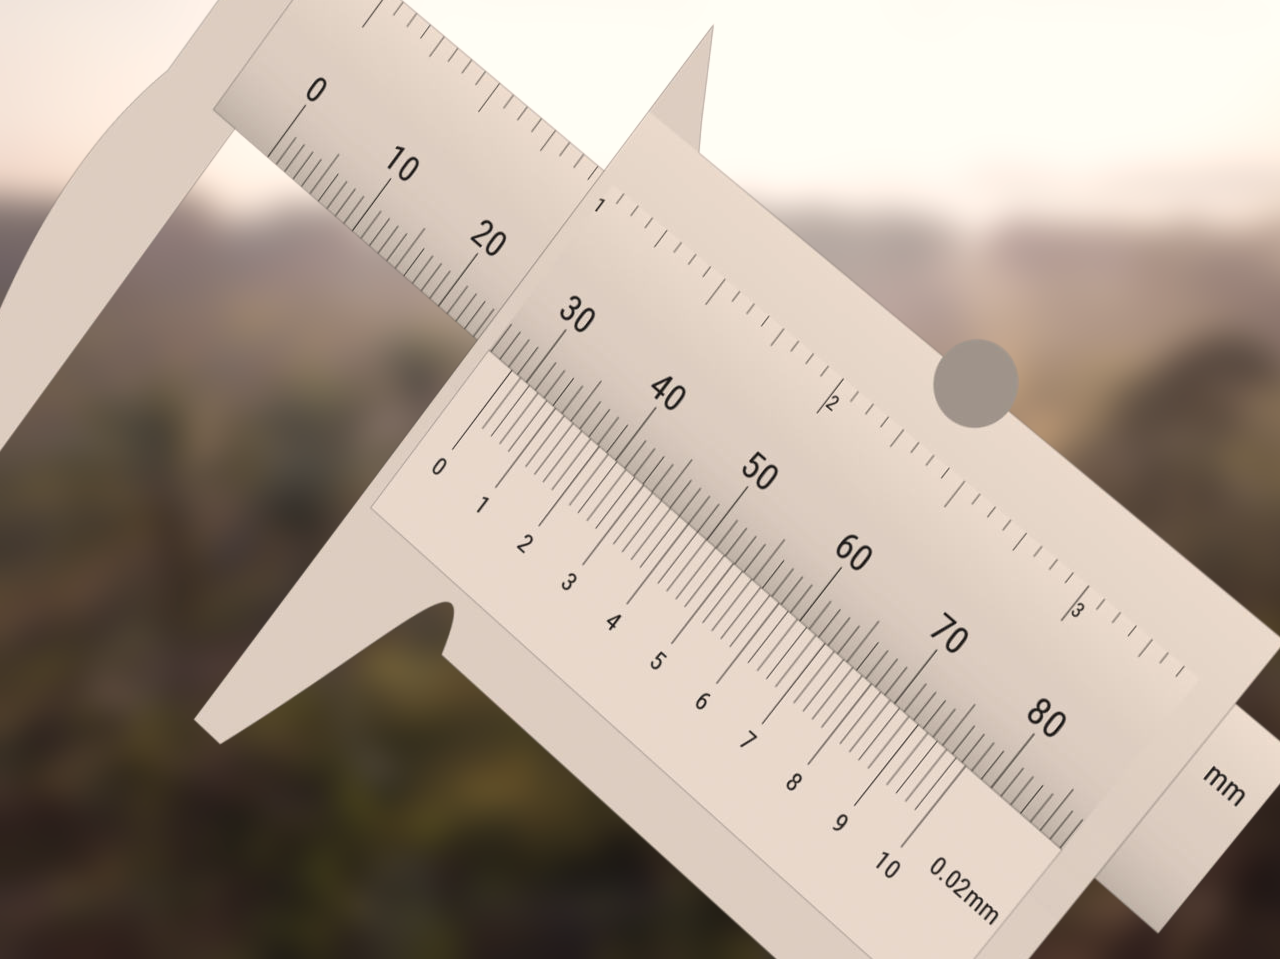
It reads value=28.4 unit=mm
